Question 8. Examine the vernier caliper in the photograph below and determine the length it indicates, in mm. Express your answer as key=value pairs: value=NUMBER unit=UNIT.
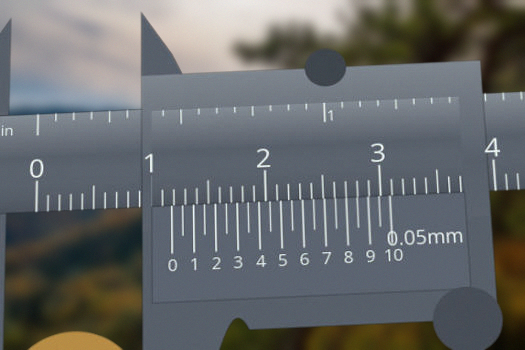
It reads value=11.8 unit=mm
